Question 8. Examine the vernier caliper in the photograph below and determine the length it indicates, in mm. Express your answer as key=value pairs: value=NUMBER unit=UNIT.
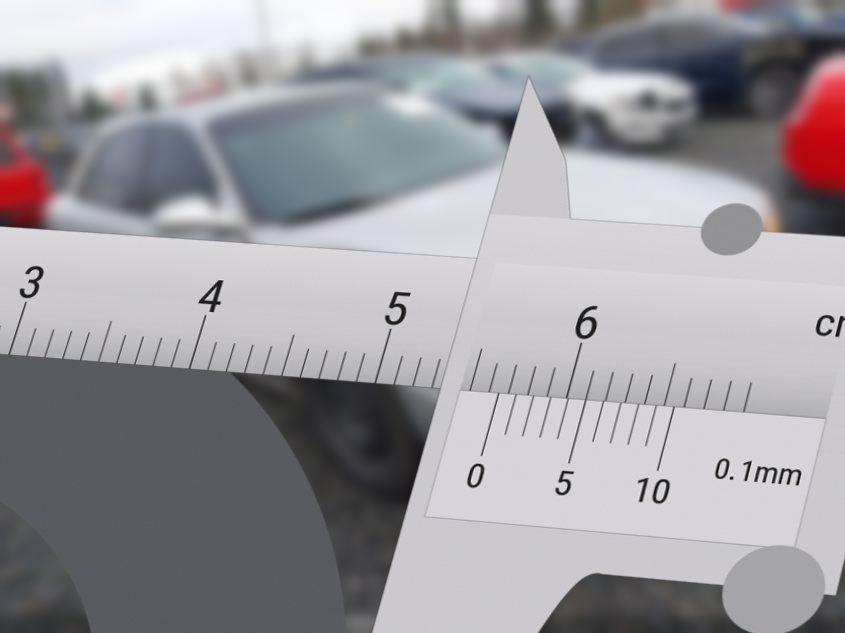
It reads value=56.5 unit=mm
